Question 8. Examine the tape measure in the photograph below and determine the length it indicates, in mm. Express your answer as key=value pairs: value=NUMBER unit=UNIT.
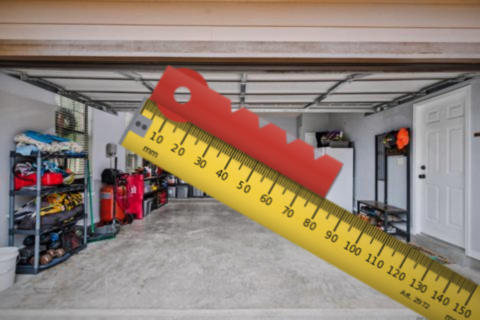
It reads value=80 unit=mm
